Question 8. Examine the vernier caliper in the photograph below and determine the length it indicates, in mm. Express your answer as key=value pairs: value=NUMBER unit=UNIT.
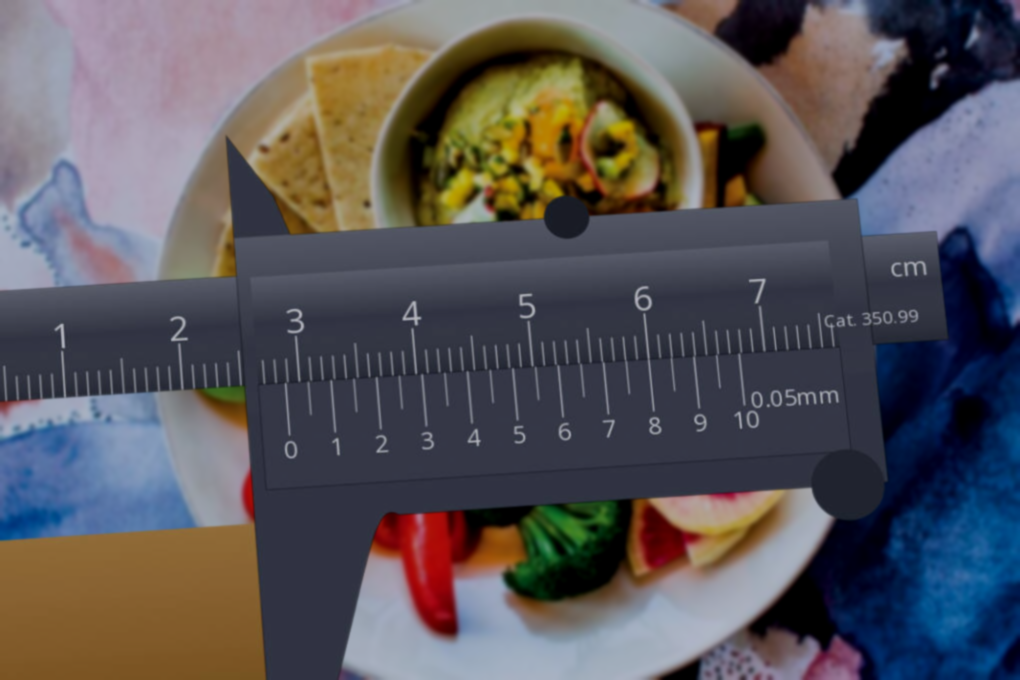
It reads value=28.8 unit=mm
